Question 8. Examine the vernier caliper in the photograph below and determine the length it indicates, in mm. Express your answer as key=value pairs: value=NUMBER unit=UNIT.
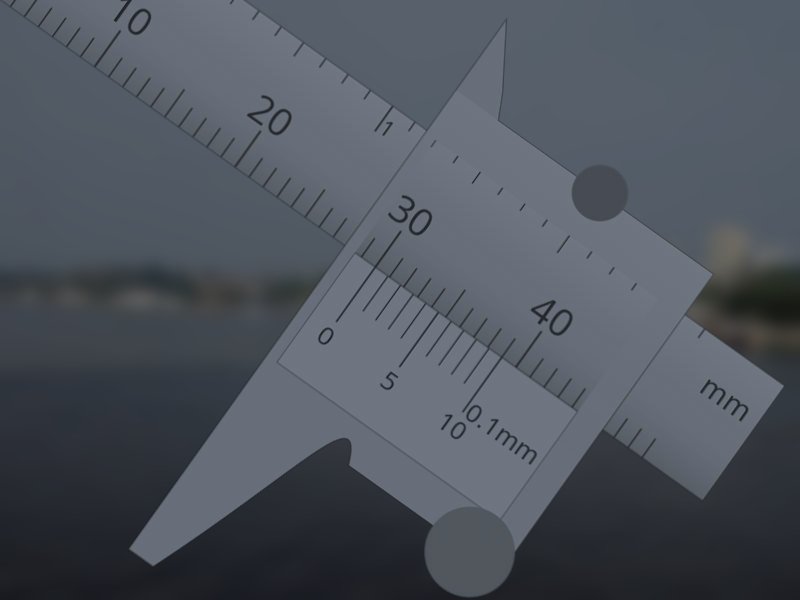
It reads value=30.0 unit=mm
